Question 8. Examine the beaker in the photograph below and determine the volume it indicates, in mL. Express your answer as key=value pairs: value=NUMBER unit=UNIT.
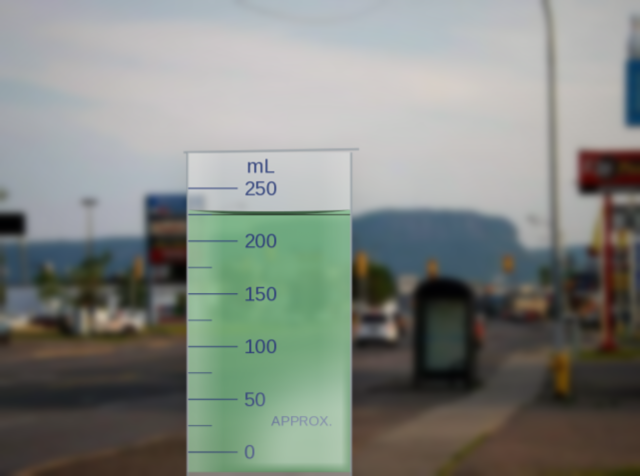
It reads value=225 unit=mL
